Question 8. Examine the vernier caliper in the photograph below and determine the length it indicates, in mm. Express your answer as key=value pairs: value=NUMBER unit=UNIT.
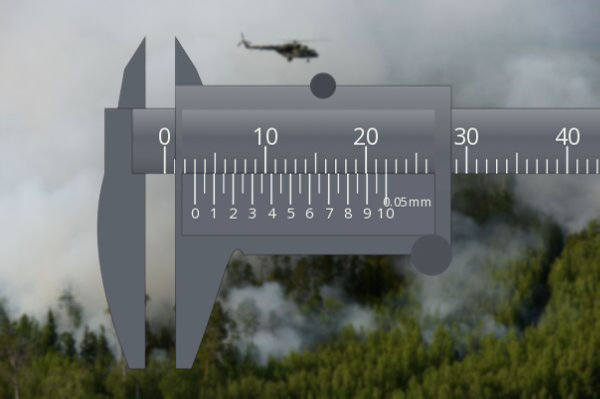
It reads value=3.0 unit=mm
